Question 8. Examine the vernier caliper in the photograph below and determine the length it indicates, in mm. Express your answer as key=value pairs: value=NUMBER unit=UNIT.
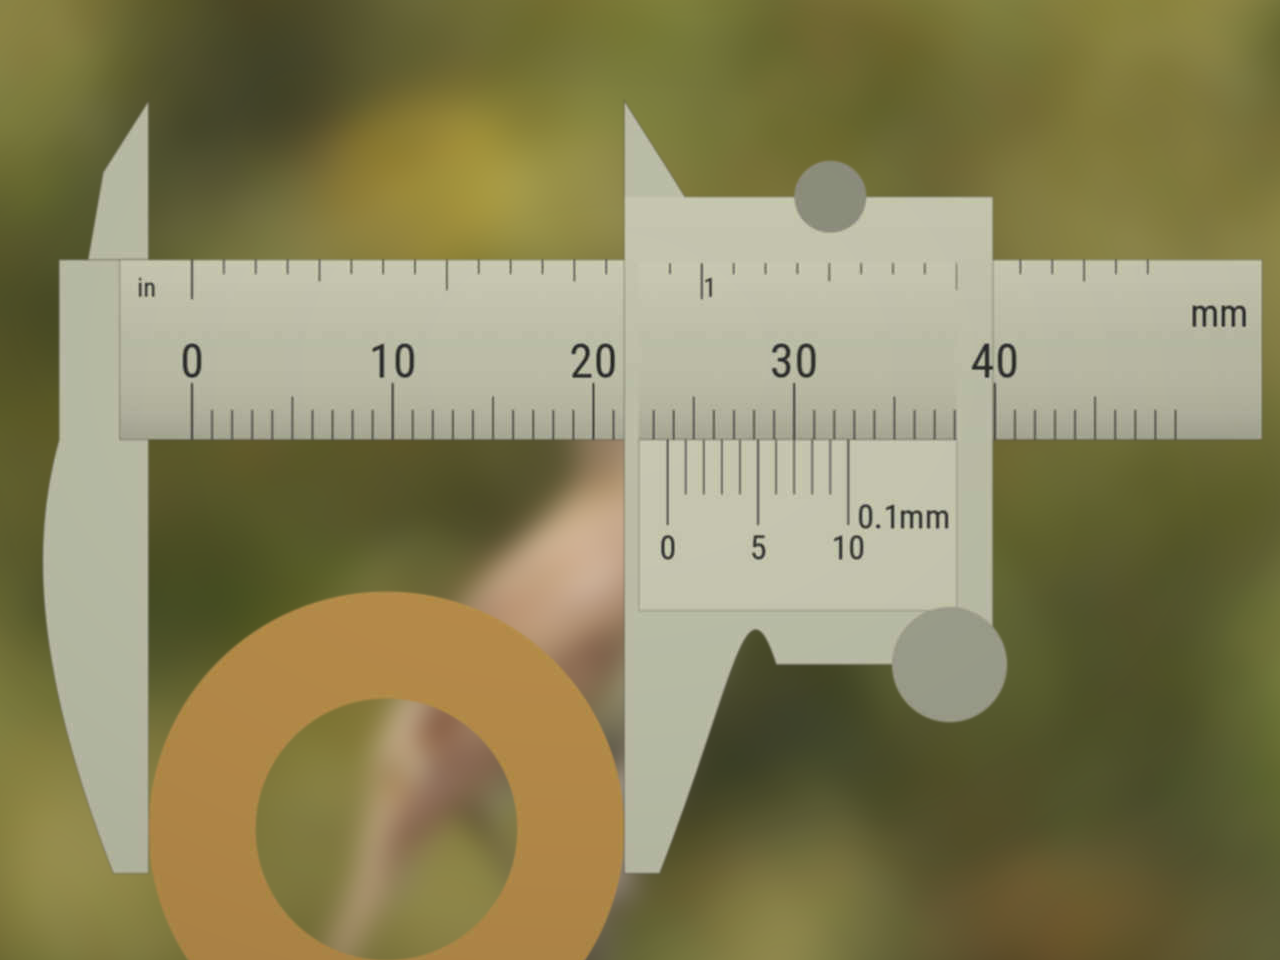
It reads value=23.7 unit=mm
